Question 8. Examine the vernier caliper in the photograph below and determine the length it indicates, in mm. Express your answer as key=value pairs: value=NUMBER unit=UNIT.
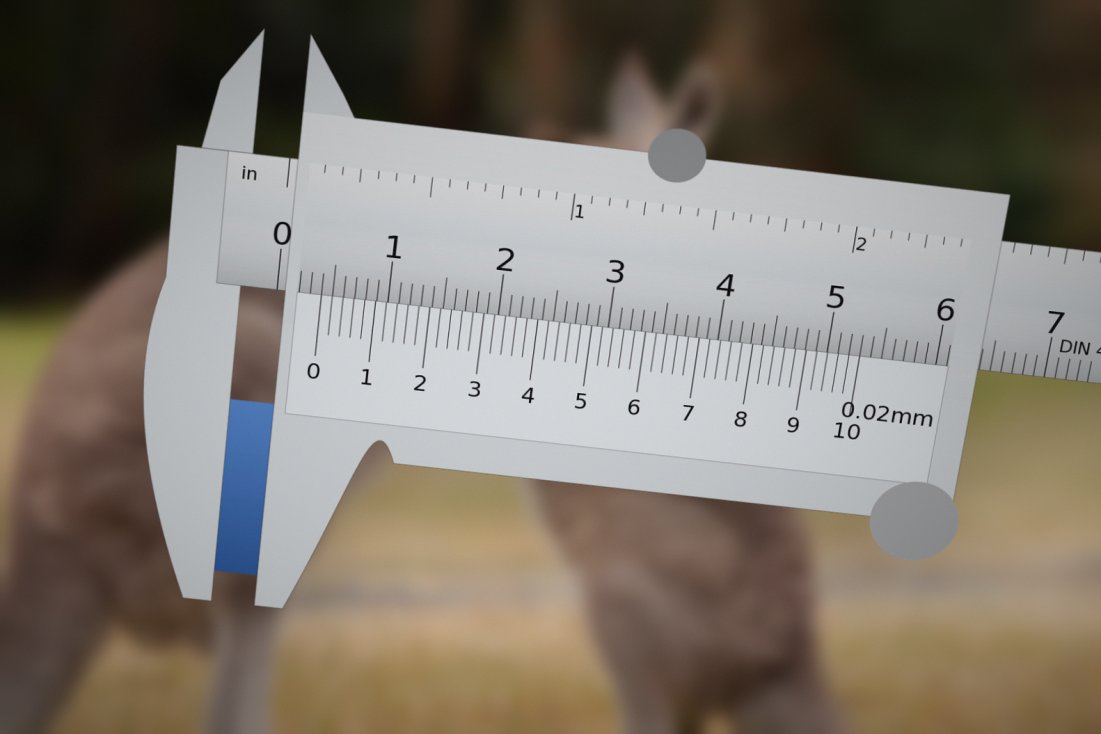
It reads value=4.0 unit=mm
